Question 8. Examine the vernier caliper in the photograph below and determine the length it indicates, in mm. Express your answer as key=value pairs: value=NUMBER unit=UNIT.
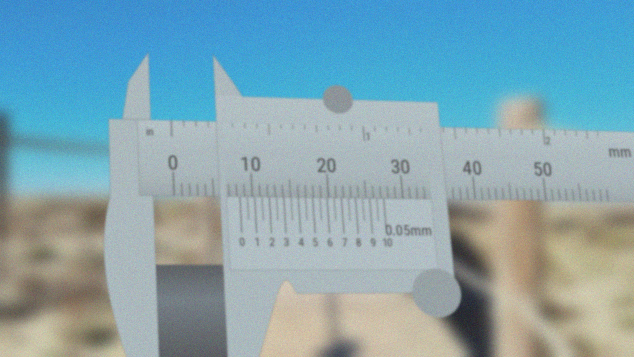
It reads value=8.4 unit=mm
